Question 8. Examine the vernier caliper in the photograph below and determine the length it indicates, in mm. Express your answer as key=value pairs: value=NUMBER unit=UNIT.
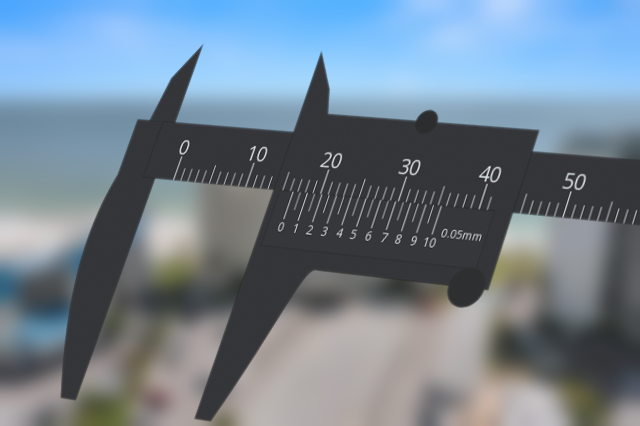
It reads value=16.4 unit=mm
